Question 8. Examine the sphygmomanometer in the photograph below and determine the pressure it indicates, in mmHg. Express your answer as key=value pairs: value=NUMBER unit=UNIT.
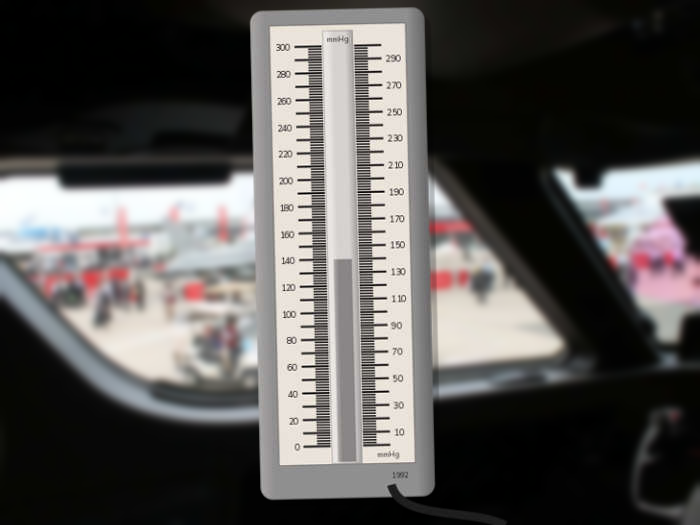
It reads value=140 unit=mmHg
